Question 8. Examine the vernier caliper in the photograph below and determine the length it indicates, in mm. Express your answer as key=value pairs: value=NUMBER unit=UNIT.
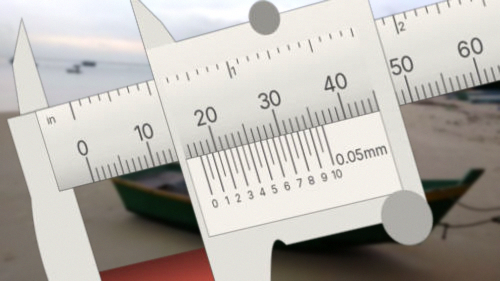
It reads value=17.4 unit=mm
